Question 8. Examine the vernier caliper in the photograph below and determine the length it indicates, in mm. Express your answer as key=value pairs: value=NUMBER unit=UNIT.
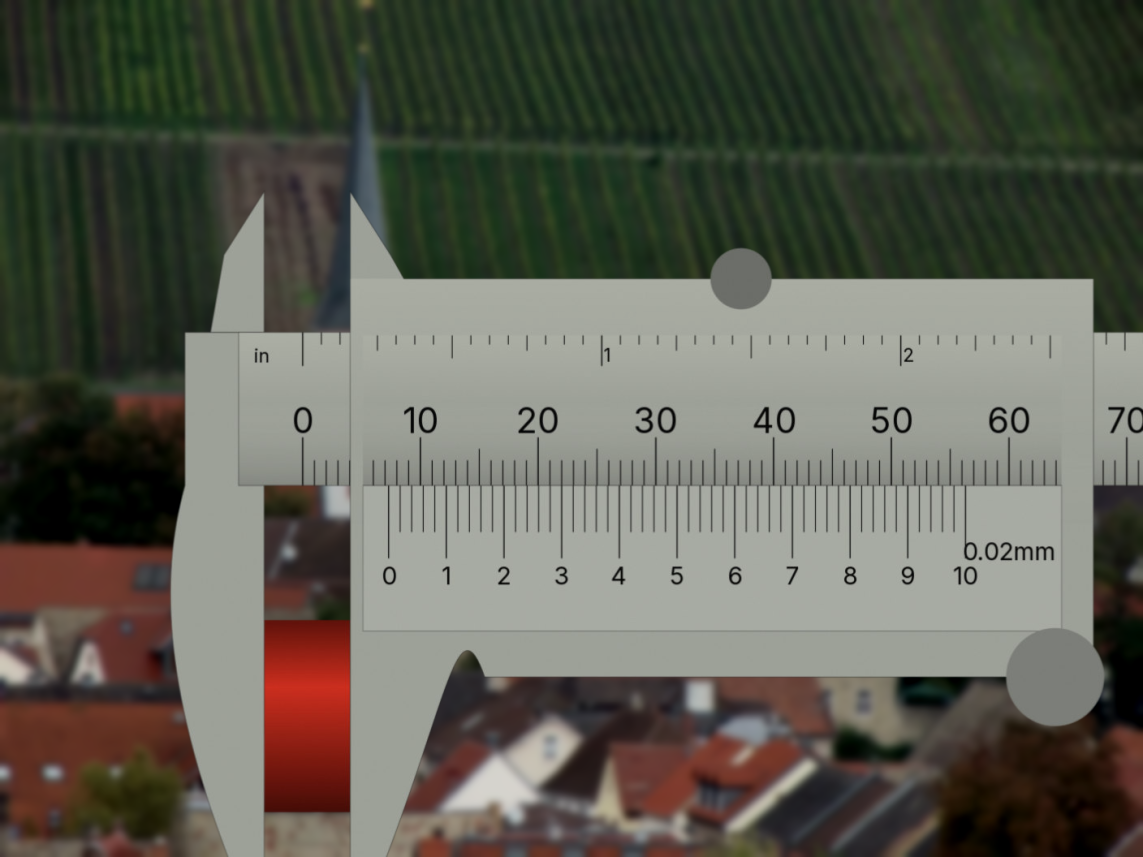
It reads value=7.3 unit=mm
